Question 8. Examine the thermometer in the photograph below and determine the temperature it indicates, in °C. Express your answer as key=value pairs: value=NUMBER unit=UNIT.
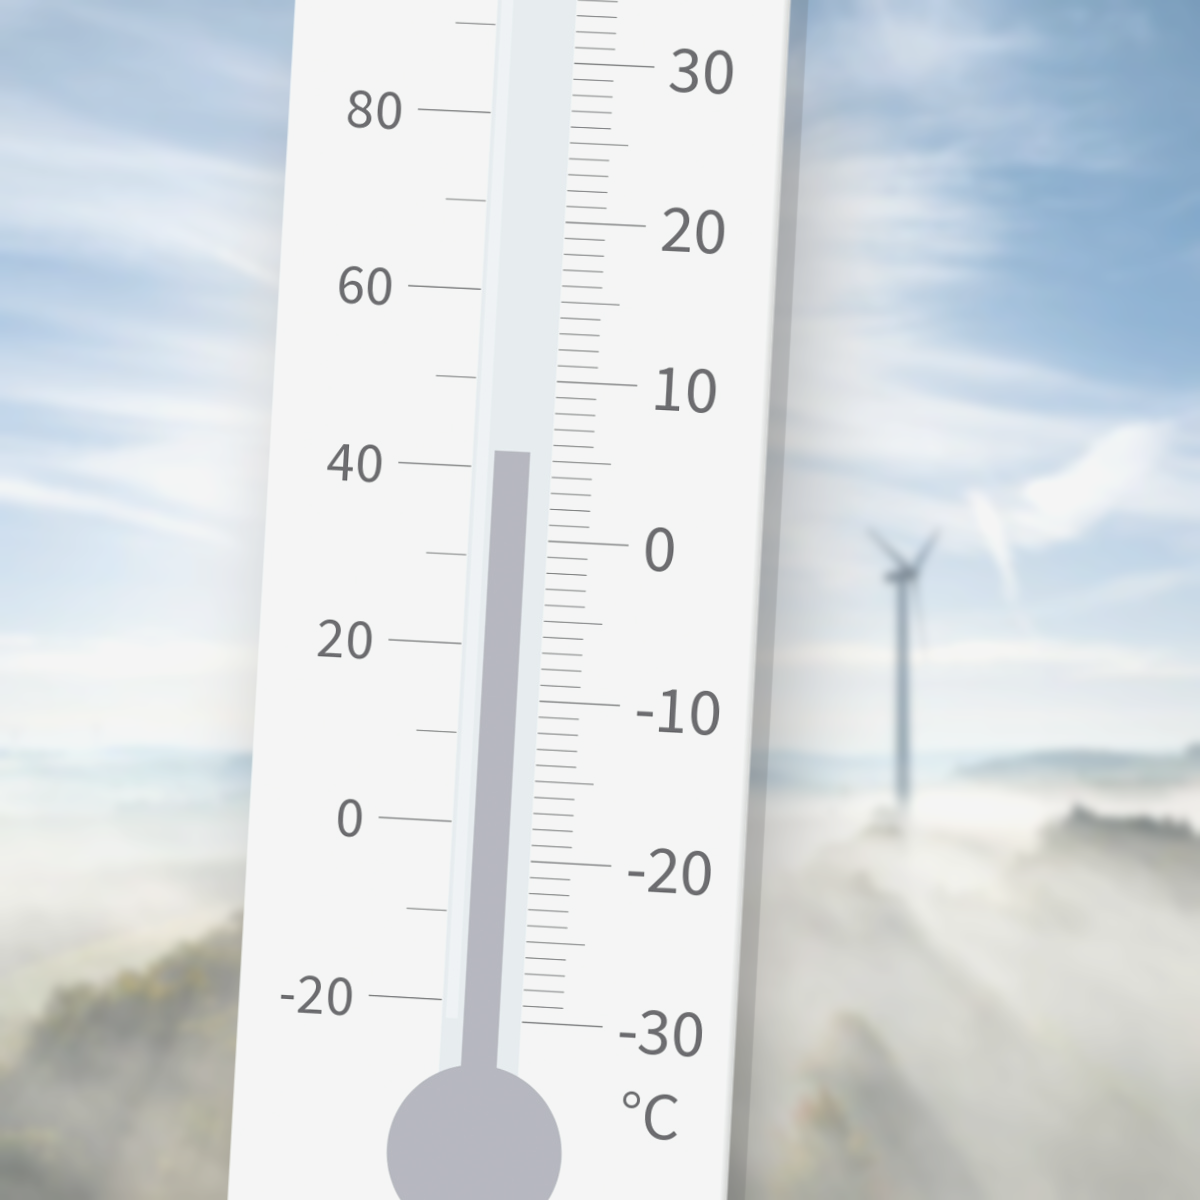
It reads value=5.5 unit=°C
